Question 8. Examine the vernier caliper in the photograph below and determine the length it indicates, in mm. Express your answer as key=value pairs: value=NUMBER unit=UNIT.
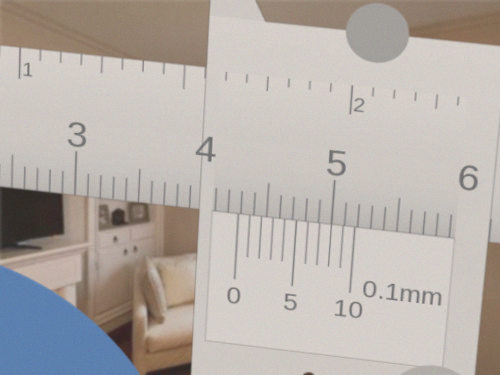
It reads value=42.8 unit=mm
